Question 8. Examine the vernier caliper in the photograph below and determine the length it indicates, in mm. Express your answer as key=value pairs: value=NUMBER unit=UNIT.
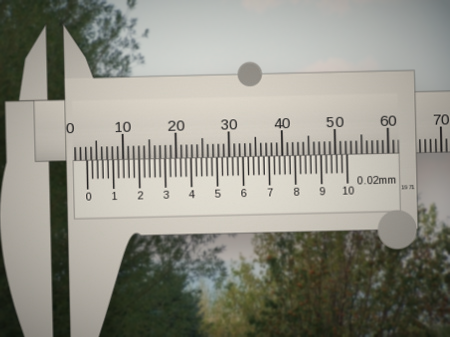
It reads value=3.2 unit=mm
